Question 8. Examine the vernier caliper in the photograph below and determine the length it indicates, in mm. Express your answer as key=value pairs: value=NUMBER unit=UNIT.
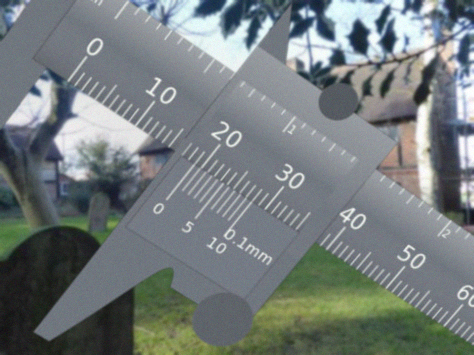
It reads value=19.0 unit=mm
